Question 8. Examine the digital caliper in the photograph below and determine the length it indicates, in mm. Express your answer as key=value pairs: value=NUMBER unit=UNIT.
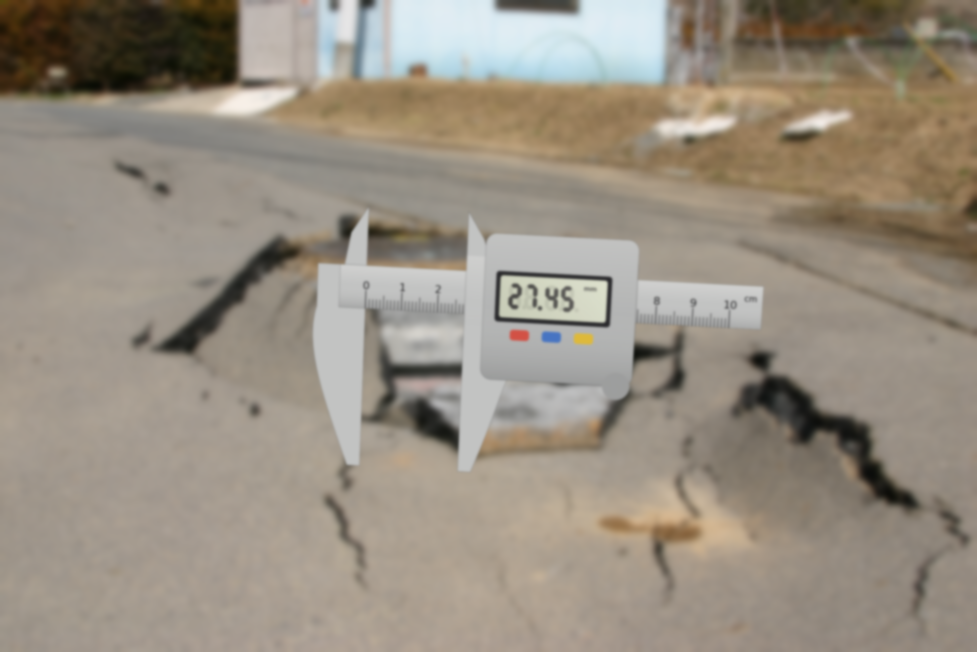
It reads value=27.45 unit=mm
